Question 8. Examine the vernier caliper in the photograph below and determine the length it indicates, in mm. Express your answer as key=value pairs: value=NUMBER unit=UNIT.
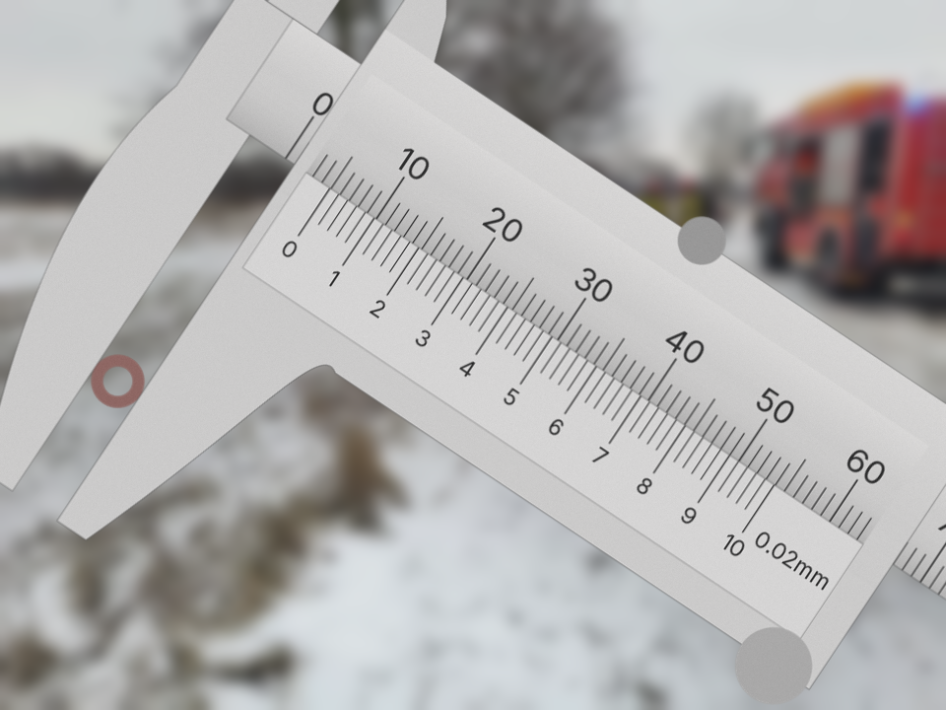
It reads value=4.9 unit=mm
